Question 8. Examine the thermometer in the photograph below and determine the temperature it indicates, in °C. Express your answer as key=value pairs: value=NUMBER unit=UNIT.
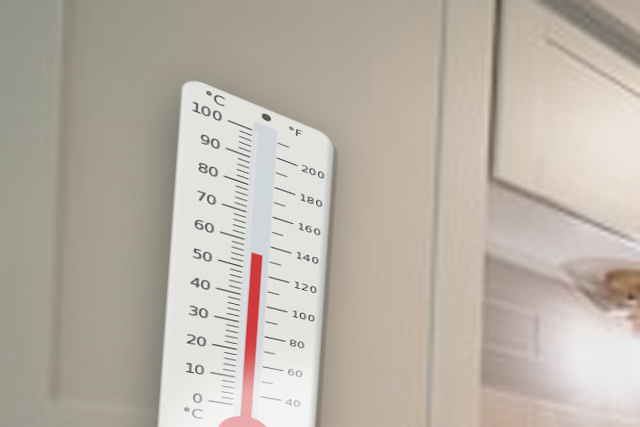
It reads value=56 unit=°C
